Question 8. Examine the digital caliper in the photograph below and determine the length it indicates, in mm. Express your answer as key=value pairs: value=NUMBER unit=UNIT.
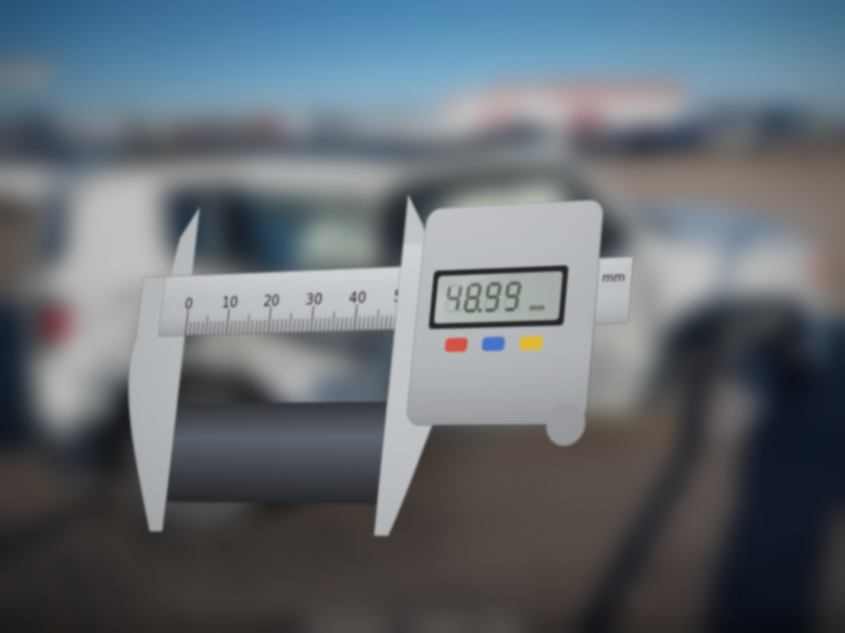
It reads value=48.99 unit=mm
